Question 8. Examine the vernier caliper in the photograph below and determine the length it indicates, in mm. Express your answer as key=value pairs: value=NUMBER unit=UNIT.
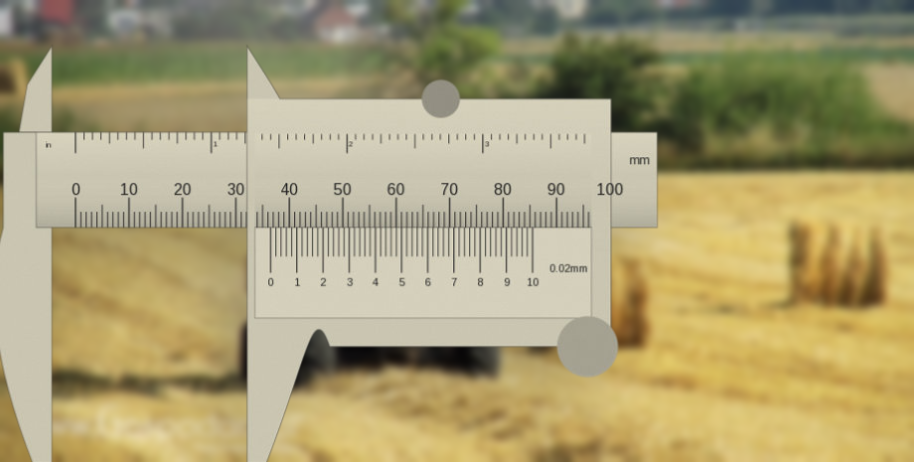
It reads value=36.5 unit=mm
